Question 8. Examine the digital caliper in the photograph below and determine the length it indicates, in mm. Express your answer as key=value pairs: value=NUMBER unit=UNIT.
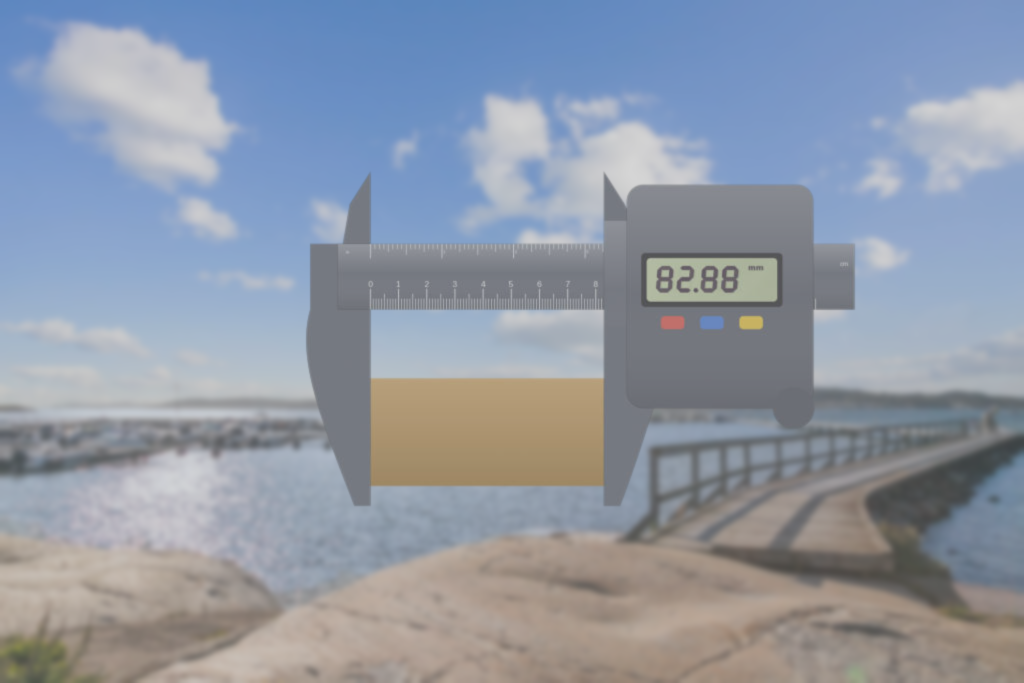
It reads value=82.88 unit=mm
